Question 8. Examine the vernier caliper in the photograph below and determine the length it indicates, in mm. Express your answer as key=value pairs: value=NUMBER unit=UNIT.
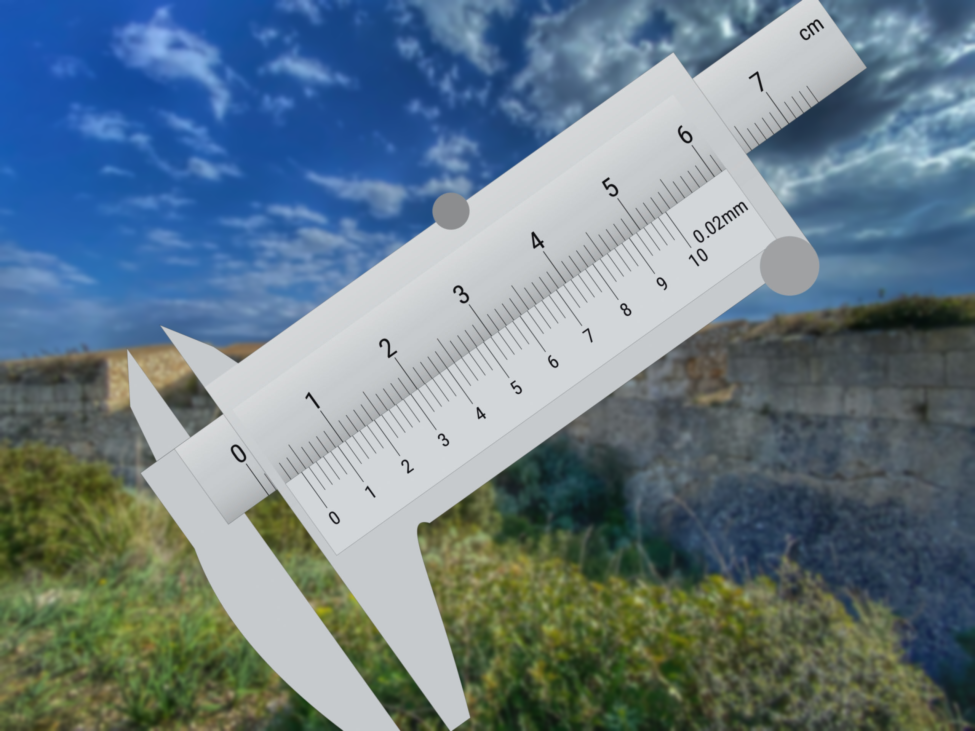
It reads value=4.4 unit=mm
